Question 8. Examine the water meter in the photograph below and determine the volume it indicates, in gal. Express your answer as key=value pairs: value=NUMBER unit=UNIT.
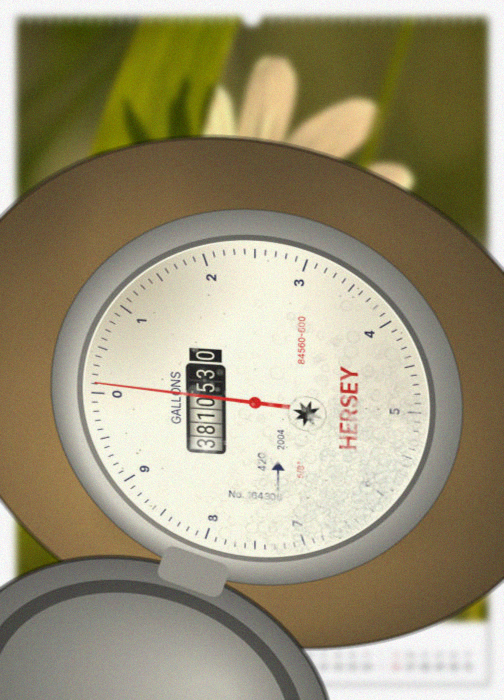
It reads value=3810530.1 unit=gal
